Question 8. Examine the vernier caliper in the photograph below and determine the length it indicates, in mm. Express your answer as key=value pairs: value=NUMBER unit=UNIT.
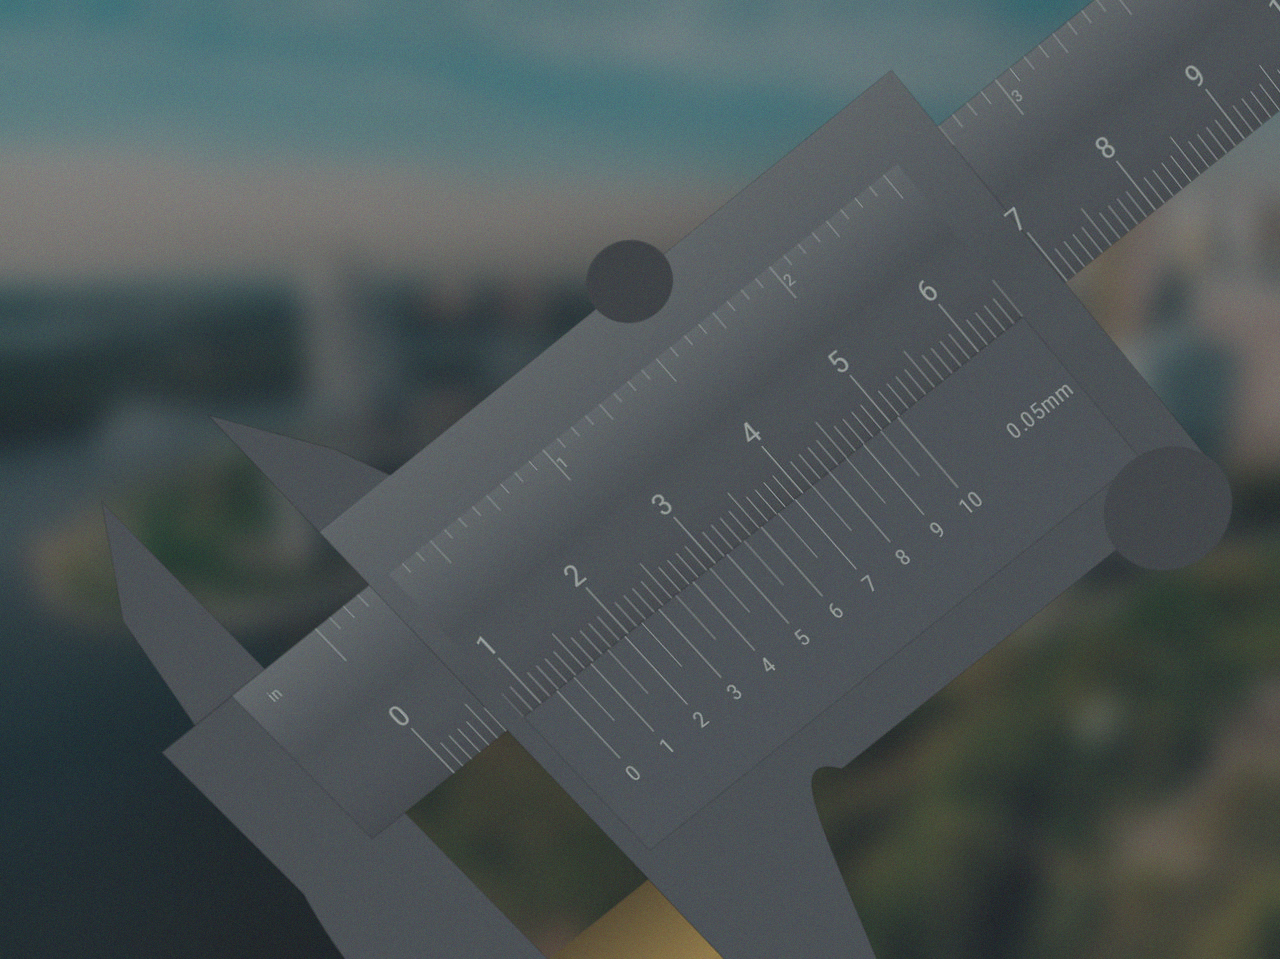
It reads value=11.8 unit=mm
